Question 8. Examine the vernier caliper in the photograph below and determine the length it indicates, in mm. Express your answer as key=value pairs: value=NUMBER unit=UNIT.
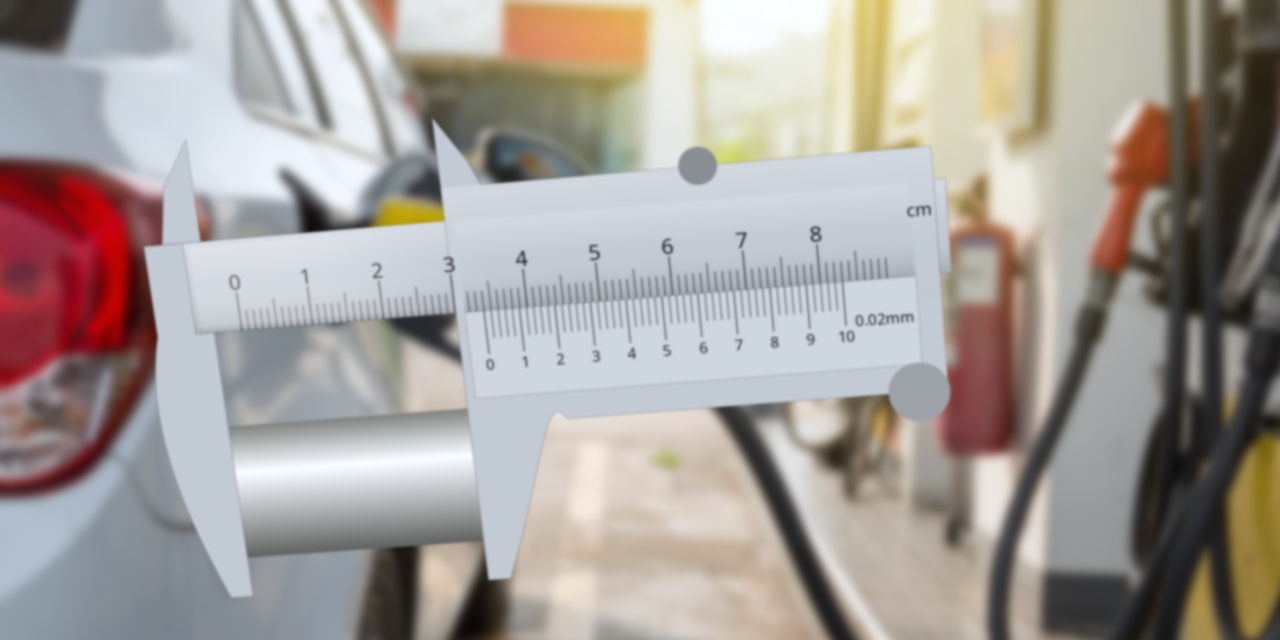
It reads value=34.0 unit=mm
